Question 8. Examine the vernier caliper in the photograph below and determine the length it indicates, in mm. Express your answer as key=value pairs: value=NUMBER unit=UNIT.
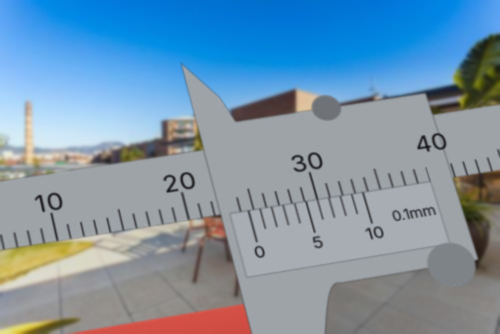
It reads value=24.6 unit=mm
